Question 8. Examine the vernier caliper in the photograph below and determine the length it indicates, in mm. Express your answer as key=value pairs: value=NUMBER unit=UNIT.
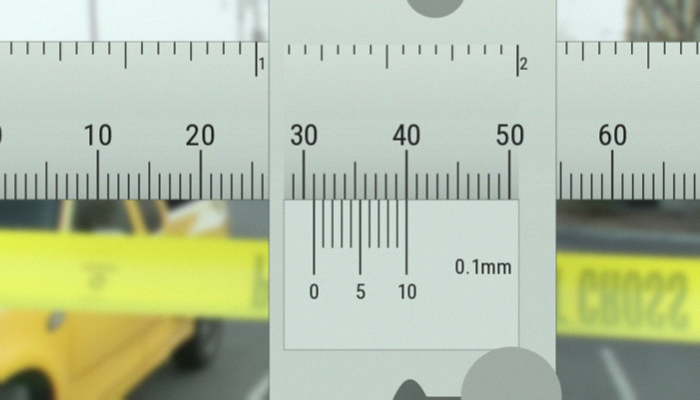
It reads value=31.0 unit=mm
